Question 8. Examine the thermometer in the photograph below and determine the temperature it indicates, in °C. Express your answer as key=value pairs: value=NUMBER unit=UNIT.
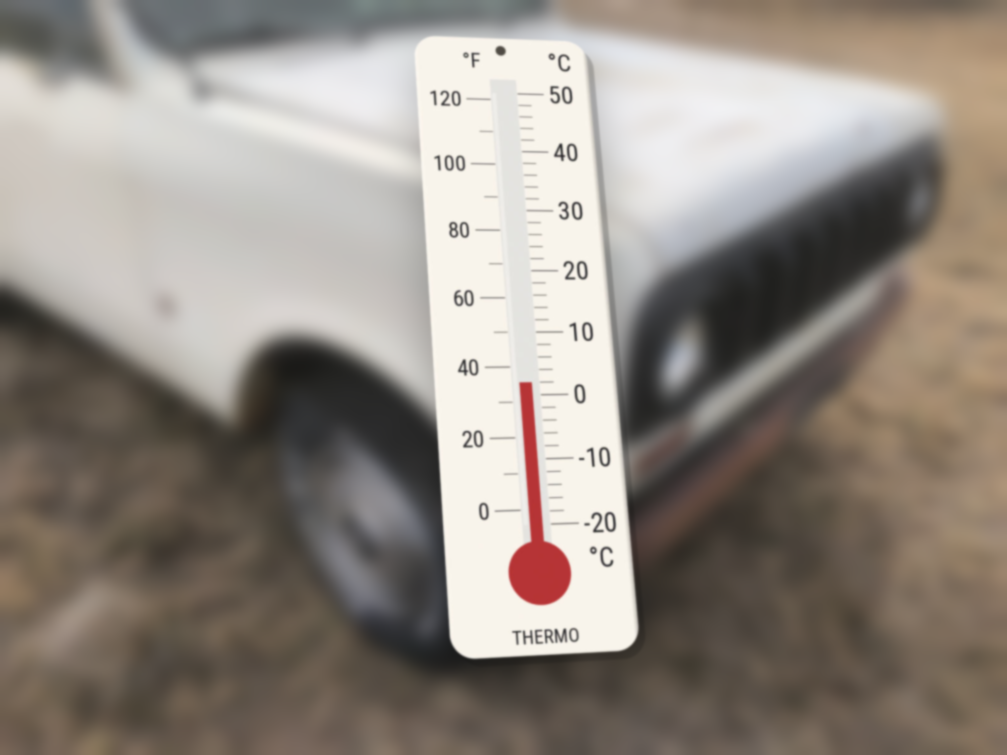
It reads value=2 unit=°C
